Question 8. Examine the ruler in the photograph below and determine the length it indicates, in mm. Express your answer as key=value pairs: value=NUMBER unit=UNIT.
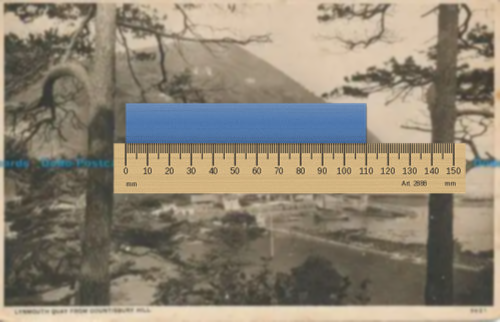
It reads value=110 unit=mm
